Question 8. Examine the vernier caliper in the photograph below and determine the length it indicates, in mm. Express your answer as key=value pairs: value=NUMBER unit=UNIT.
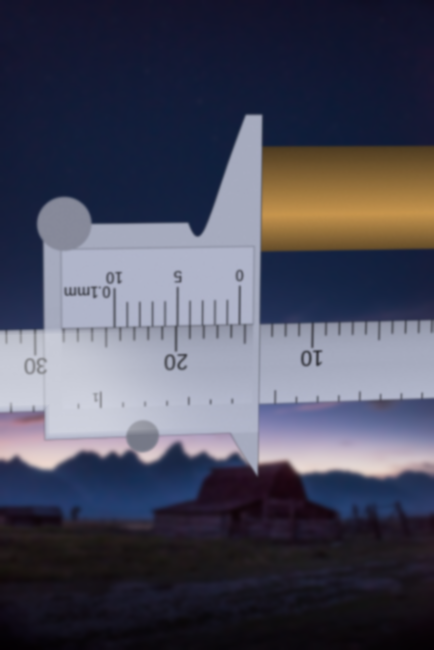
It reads value=15.4 unit=mm
